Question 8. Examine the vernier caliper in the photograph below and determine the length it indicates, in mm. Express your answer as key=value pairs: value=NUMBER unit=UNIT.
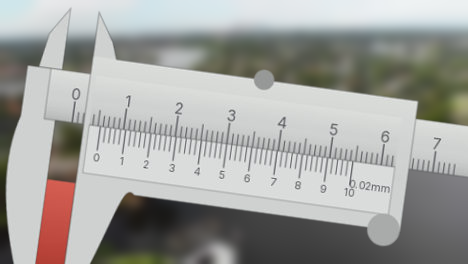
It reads value=5.5 unit=mm
